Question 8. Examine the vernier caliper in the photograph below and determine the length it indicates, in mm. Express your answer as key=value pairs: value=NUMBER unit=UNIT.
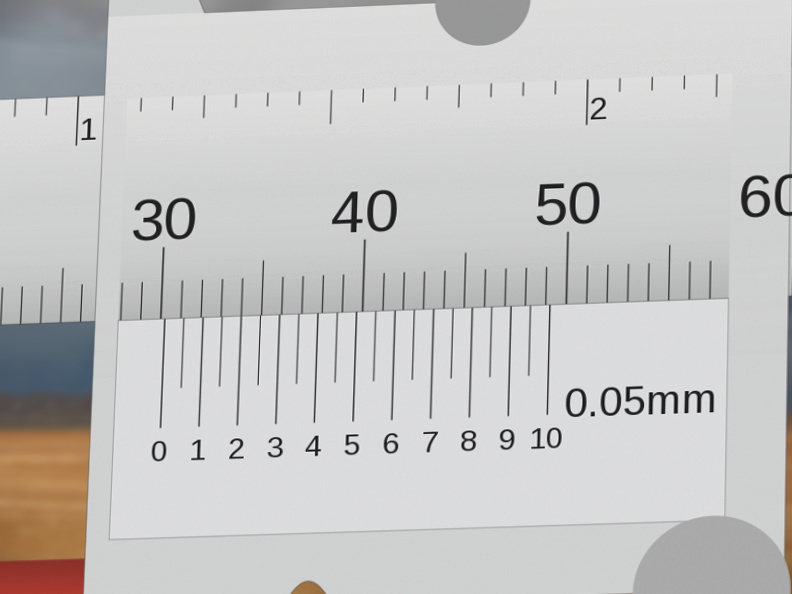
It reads value=30.2 unit=mm
